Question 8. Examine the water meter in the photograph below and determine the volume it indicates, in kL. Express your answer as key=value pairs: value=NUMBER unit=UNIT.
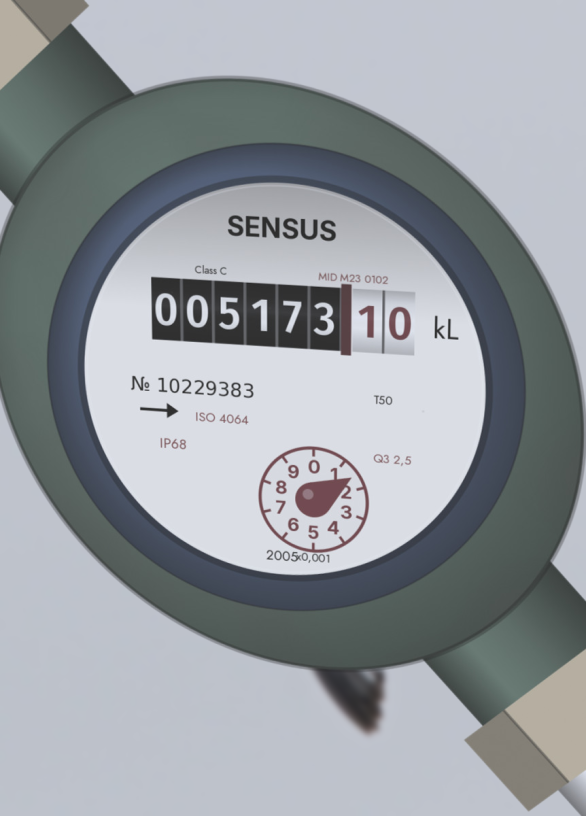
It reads value=5173.101 unit=kL
